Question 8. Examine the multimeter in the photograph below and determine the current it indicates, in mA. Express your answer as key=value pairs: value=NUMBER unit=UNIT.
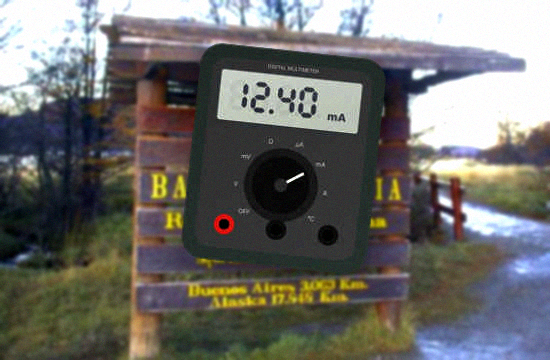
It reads value=12.40 unit=mA
